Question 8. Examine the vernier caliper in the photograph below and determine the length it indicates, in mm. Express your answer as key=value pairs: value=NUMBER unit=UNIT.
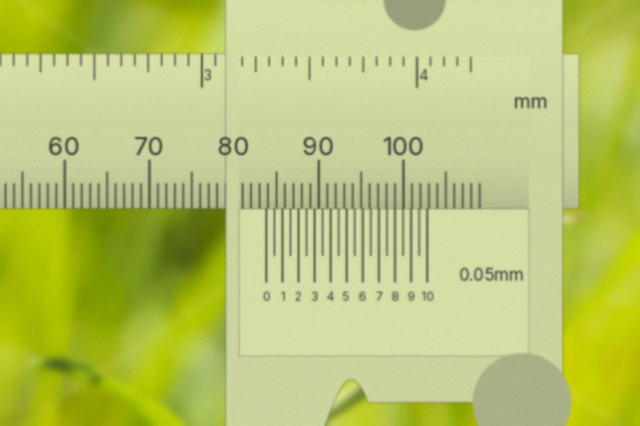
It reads value=83.8 unit=mm
